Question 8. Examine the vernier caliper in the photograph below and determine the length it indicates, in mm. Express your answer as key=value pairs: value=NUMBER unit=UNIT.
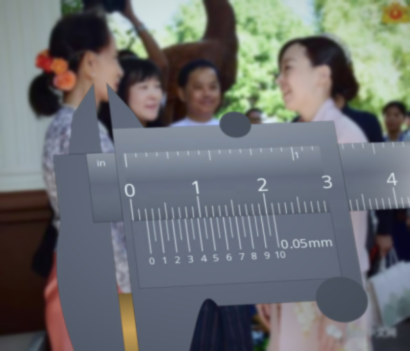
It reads value=2.0 unit=mm
